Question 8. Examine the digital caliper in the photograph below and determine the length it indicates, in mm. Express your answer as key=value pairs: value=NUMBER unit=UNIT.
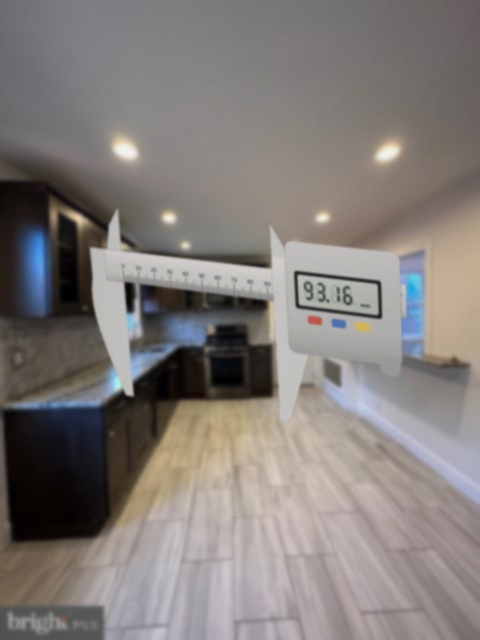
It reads value=93.16 unit=mm
